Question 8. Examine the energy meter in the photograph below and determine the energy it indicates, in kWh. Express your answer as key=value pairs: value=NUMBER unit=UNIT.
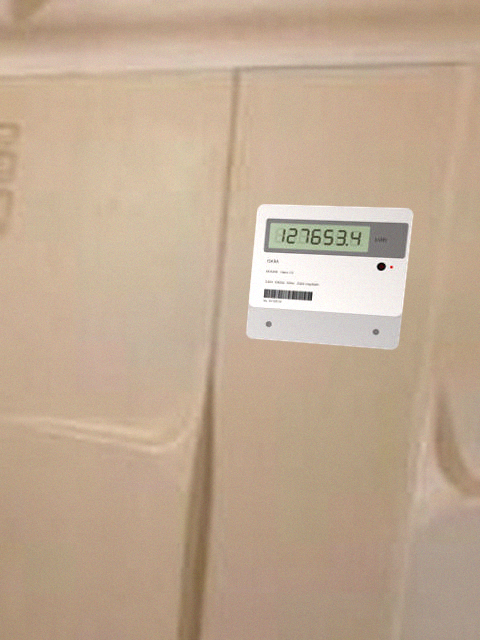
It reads value=127653.4 unit=kWh
